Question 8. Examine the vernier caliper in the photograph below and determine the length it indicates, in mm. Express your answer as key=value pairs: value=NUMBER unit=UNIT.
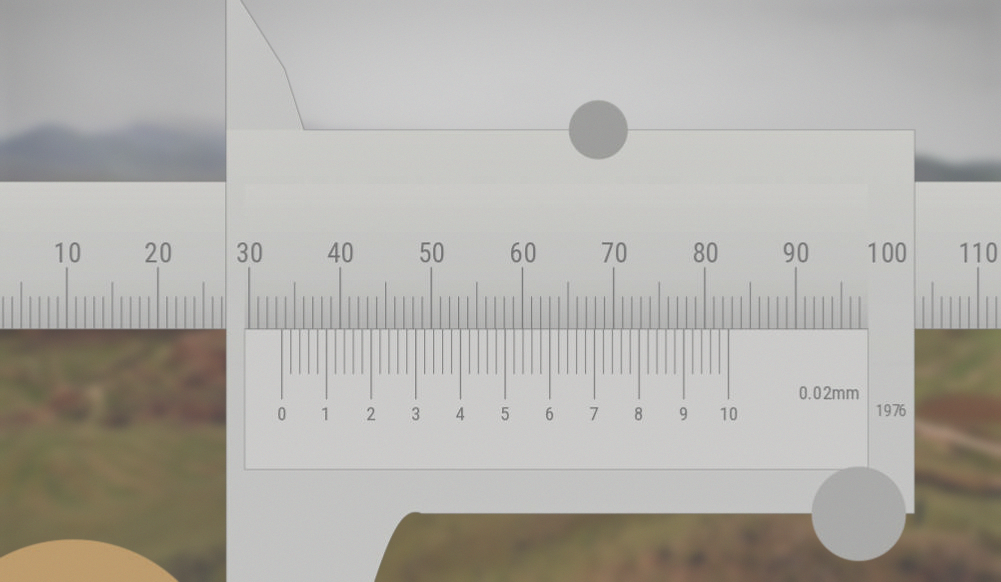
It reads value=33.6 unit=mm
